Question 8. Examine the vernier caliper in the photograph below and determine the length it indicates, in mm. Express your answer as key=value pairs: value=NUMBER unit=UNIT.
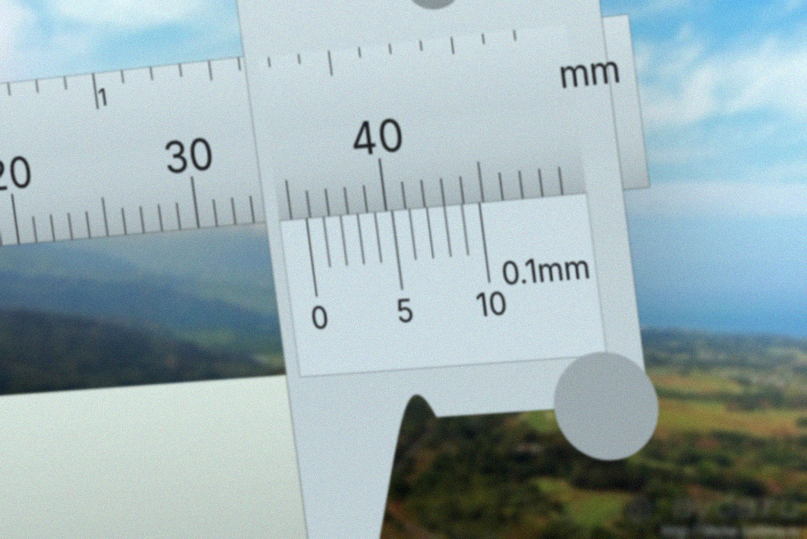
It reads value=35.8 unit=mm
